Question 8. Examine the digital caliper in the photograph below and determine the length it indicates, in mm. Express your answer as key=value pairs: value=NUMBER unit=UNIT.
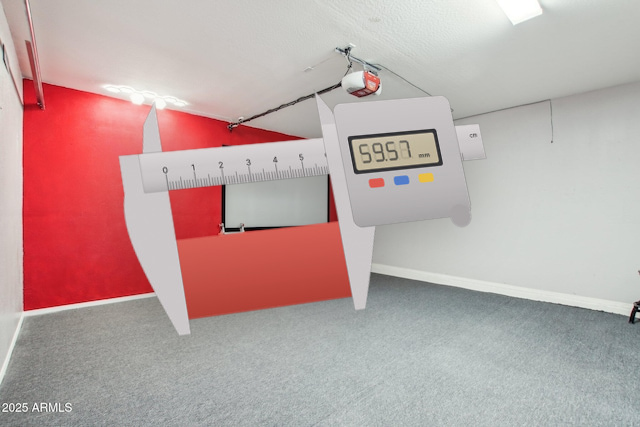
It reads value=59.57 unit=mm
